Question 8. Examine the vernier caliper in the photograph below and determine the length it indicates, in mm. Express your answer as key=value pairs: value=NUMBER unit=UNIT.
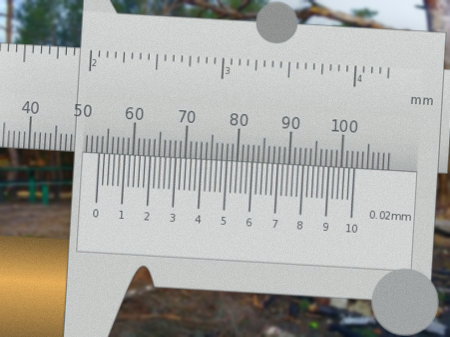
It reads value=53.5 unit=mm
